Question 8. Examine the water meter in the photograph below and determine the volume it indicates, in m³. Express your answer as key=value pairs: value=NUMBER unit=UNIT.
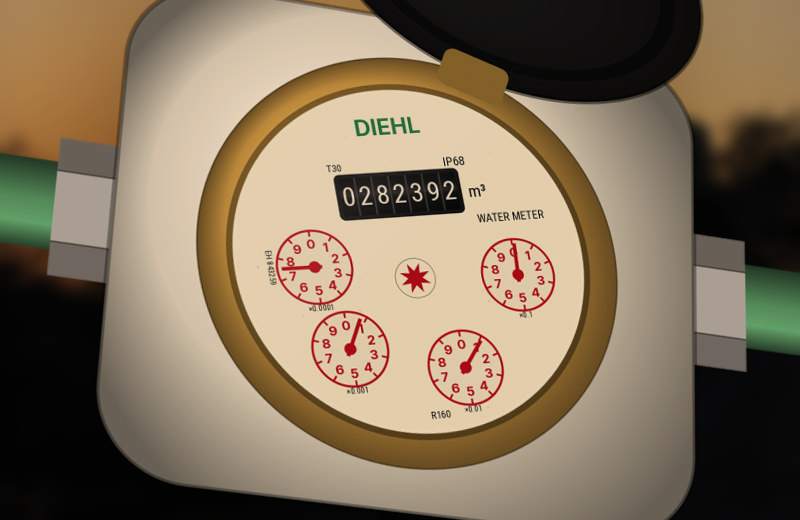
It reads value=282392.0107 unit=m³
